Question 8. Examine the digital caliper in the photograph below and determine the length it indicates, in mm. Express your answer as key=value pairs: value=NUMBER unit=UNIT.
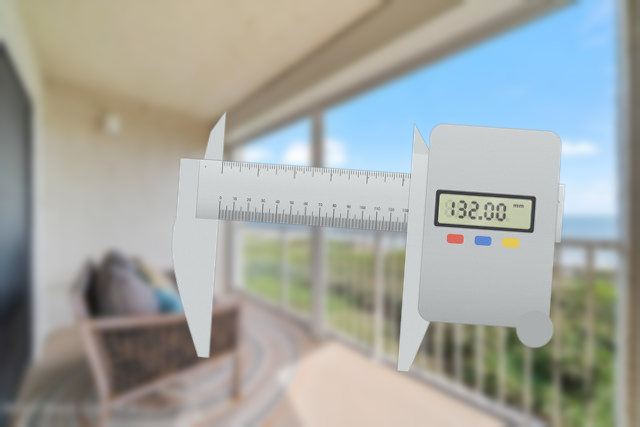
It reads value=132.00 unit=mm
